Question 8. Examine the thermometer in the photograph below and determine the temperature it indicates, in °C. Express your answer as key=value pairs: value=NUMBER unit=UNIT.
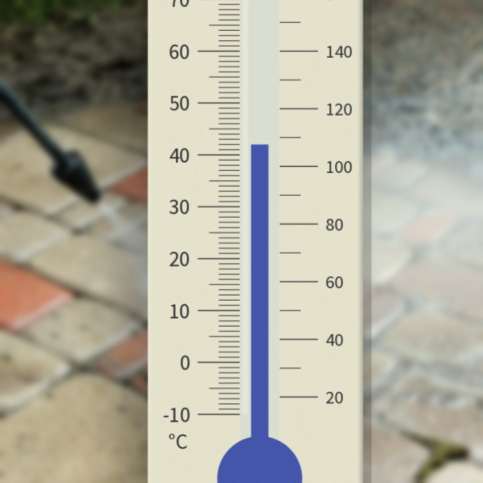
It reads value=42 unit=°C
